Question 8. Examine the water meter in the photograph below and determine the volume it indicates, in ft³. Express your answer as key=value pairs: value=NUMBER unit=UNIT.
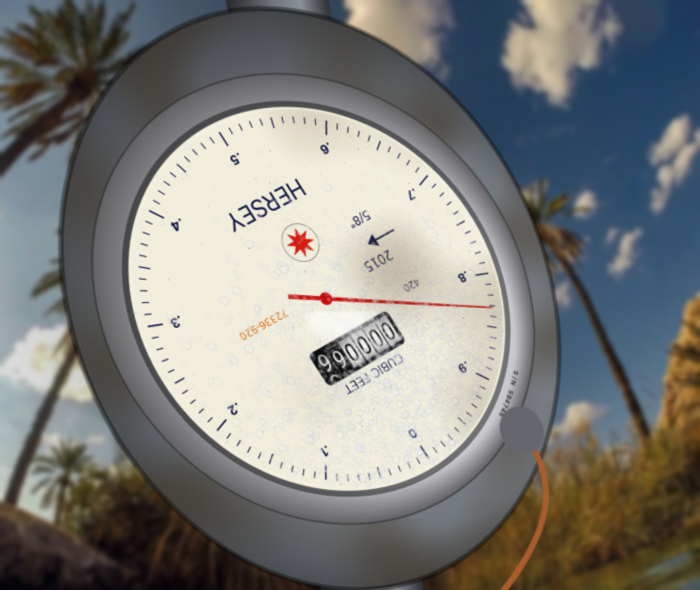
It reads value=65.83 unit=ft³
